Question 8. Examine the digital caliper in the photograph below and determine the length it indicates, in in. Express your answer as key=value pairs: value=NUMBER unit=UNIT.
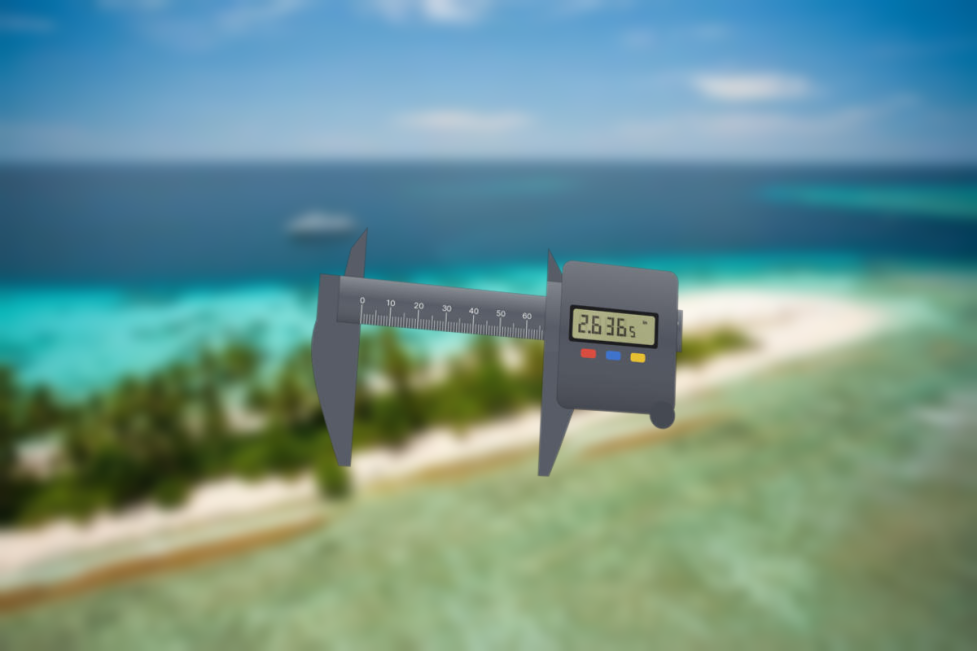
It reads value=2.6365 unit=in
